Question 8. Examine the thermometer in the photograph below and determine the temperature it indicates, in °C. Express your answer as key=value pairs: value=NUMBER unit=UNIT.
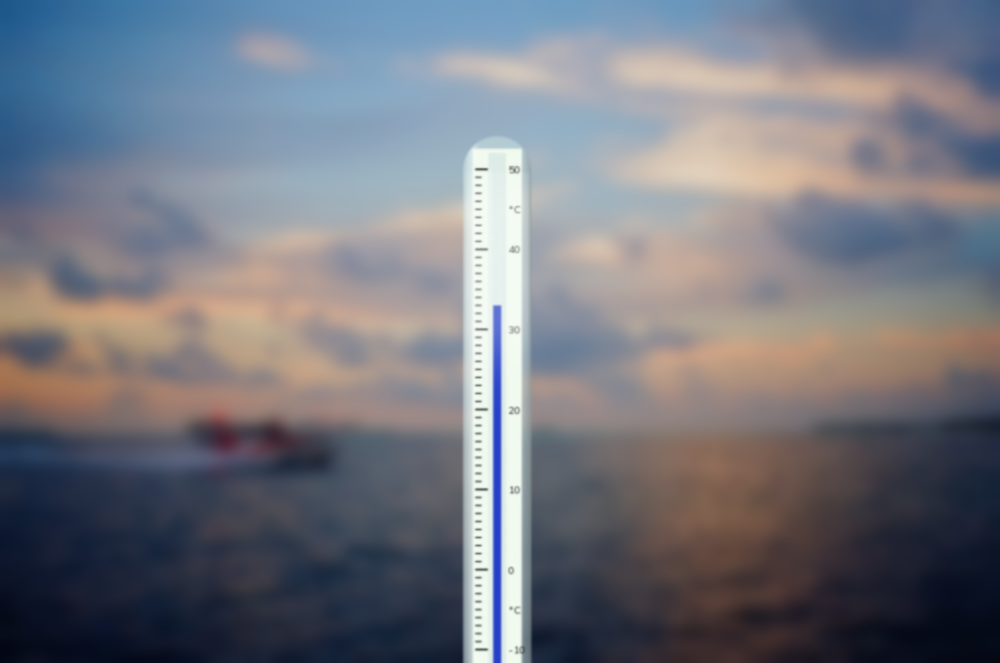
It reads value=33 unit=°C
